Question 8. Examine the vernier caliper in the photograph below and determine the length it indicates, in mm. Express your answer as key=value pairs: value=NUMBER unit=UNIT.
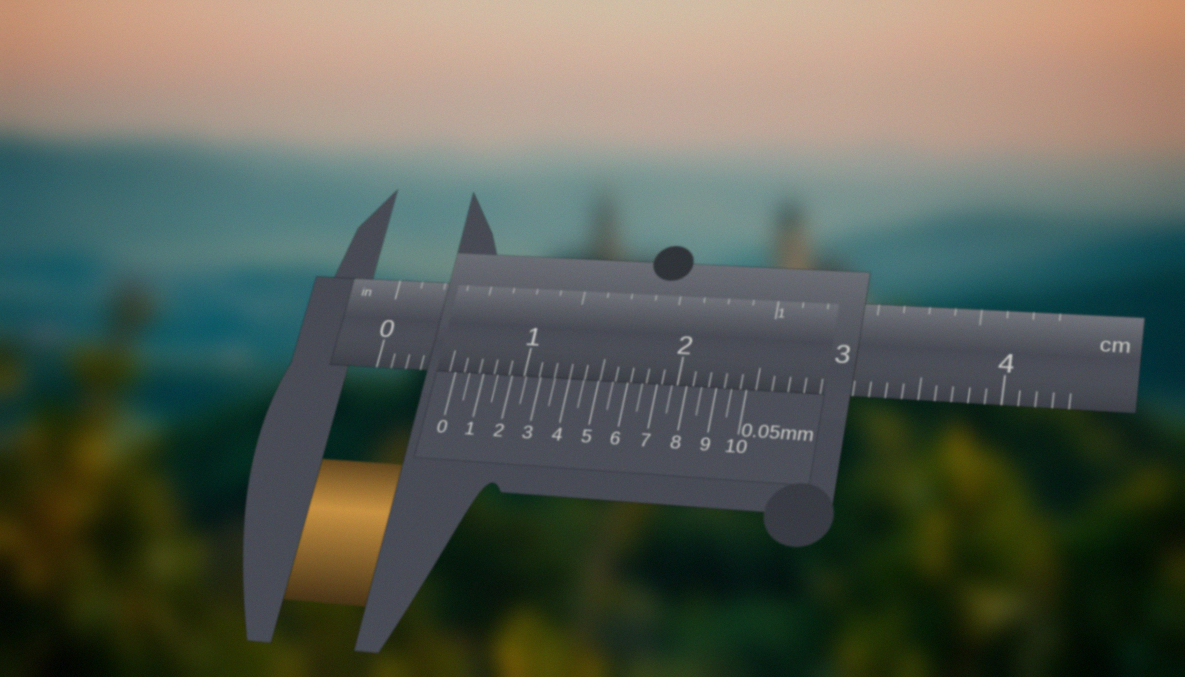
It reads value=5.4 unit=mm
